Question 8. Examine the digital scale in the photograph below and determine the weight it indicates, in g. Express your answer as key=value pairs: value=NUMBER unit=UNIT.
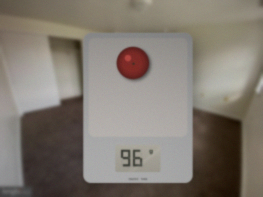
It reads value=96 unit=g
